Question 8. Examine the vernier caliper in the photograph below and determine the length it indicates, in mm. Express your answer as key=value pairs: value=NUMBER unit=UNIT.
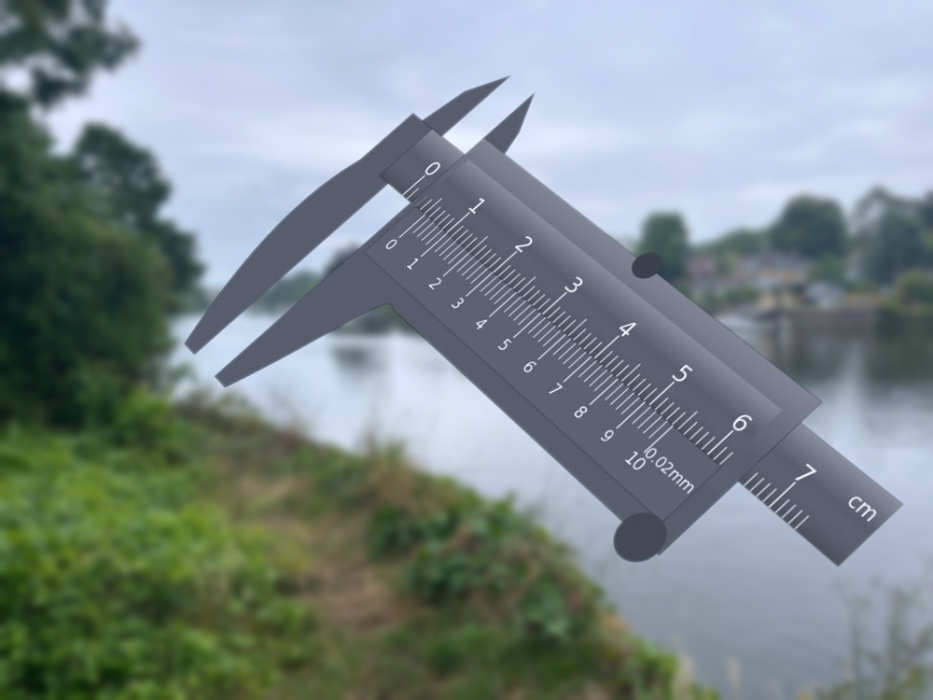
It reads value=5.2 unit=mm
